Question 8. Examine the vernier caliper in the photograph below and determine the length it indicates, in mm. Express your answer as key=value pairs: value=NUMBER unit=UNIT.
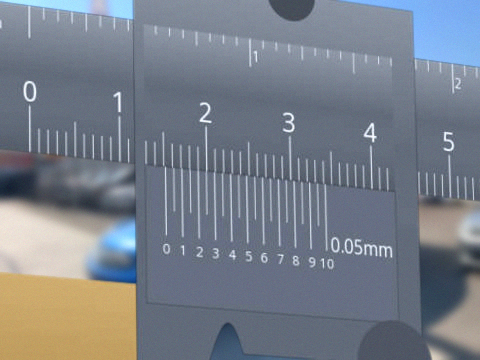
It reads value=15.2 unit=mm
